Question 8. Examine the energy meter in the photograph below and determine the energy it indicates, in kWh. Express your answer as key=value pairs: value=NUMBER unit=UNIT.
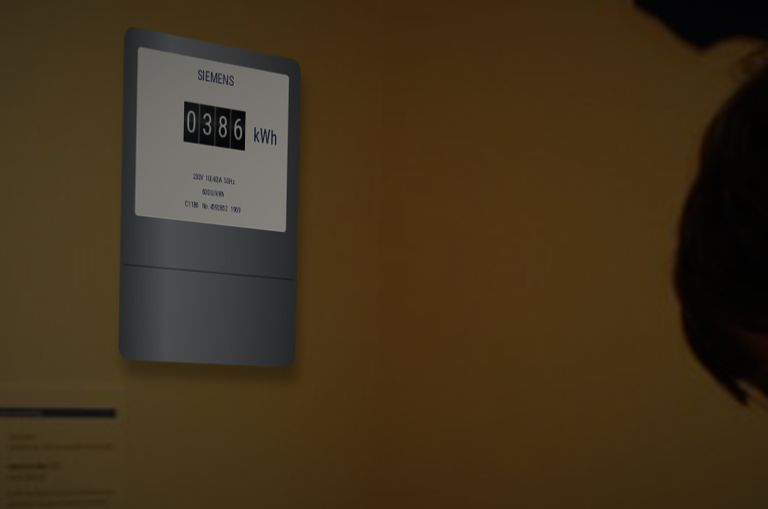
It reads value=386 unit=kWh
